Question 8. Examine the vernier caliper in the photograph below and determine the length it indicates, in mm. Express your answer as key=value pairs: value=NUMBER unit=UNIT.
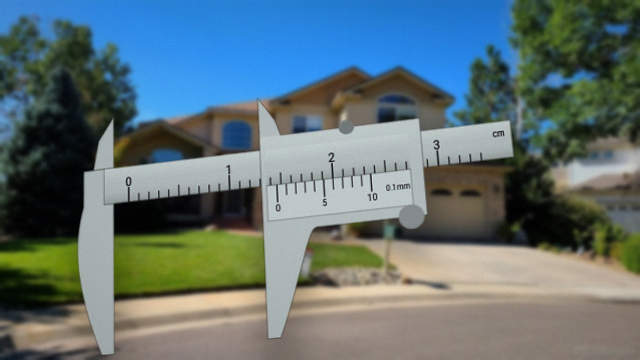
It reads value=14.6 unit=mm
